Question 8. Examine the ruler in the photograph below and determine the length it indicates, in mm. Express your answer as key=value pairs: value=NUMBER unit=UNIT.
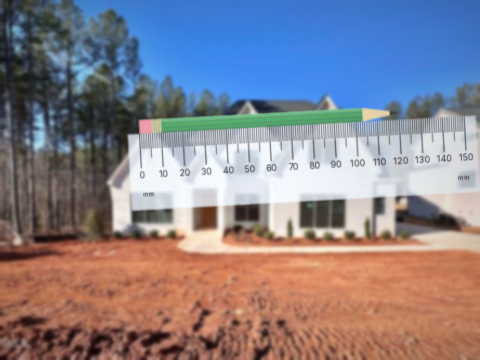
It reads value=120 unit=mm
